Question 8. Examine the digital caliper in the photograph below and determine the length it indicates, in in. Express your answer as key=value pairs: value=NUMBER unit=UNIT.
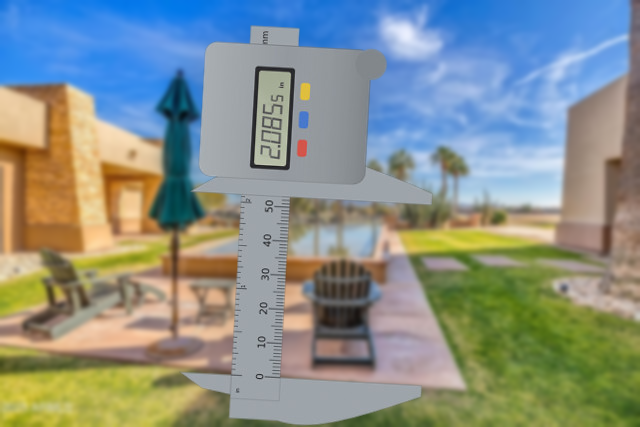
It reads value=2.0855 unit=in
